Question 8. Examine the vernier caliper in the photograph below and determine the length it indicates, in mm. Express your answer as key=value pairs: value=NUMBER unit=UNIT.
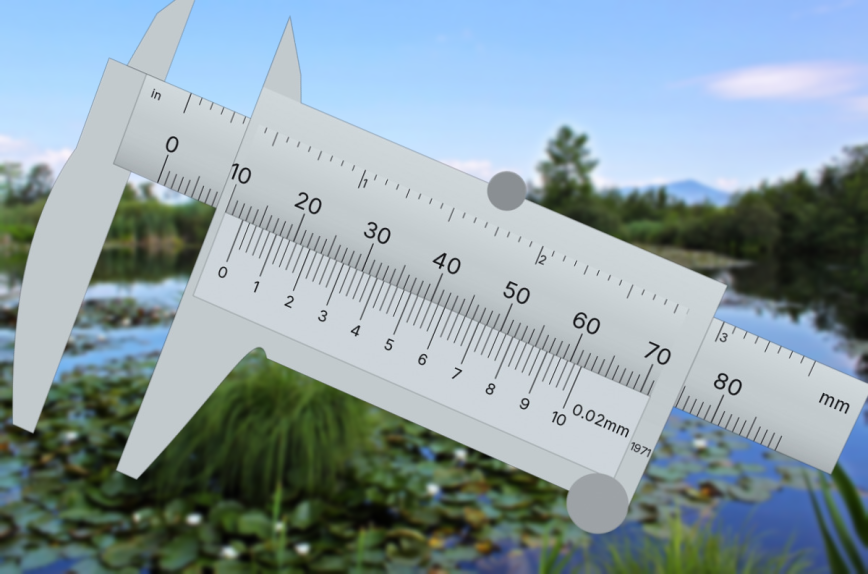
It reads value=12.6 unit=mm
